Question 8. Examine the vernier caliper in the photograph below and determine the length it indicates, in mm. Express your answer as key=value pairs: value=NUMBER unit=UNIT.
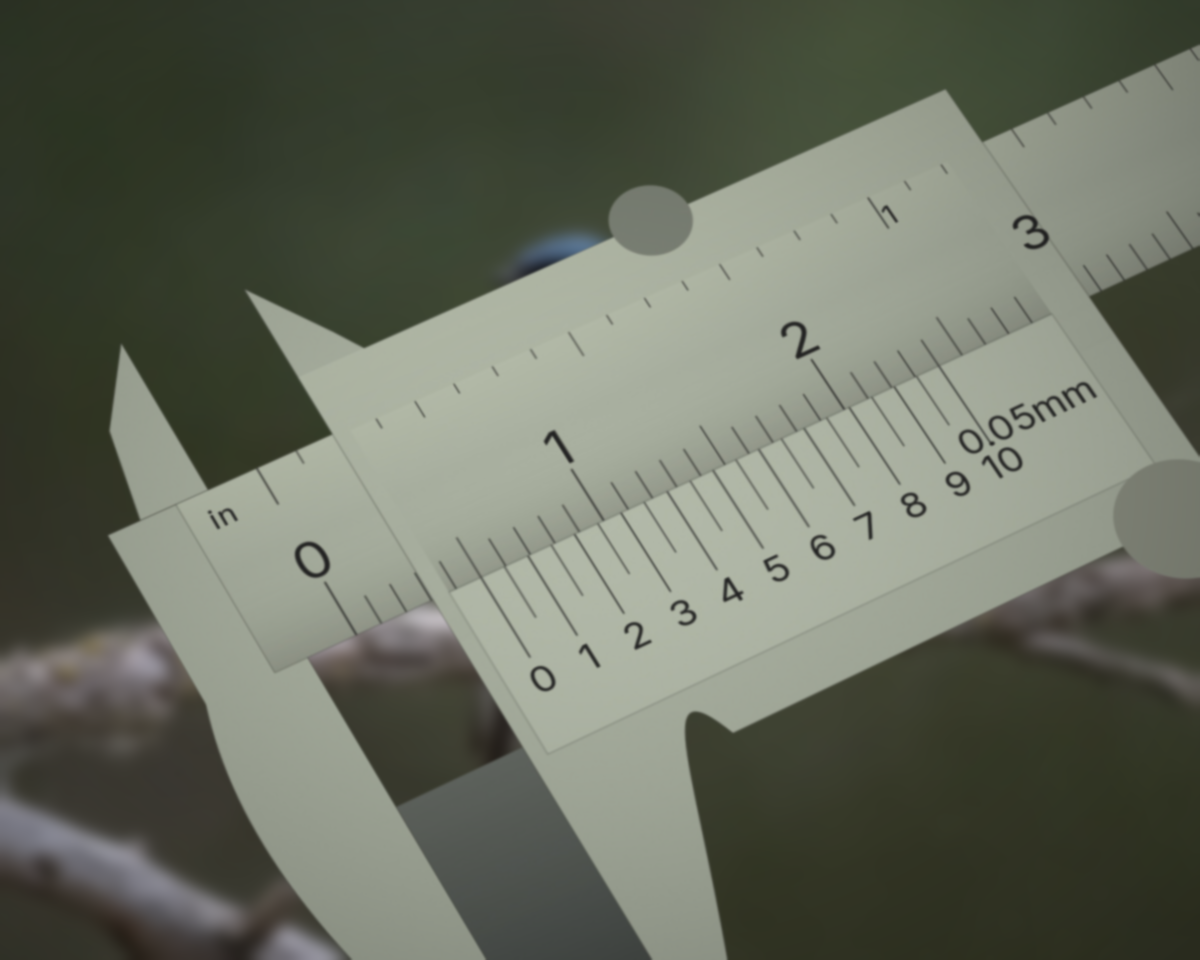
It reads value=5.0 unit=mm
